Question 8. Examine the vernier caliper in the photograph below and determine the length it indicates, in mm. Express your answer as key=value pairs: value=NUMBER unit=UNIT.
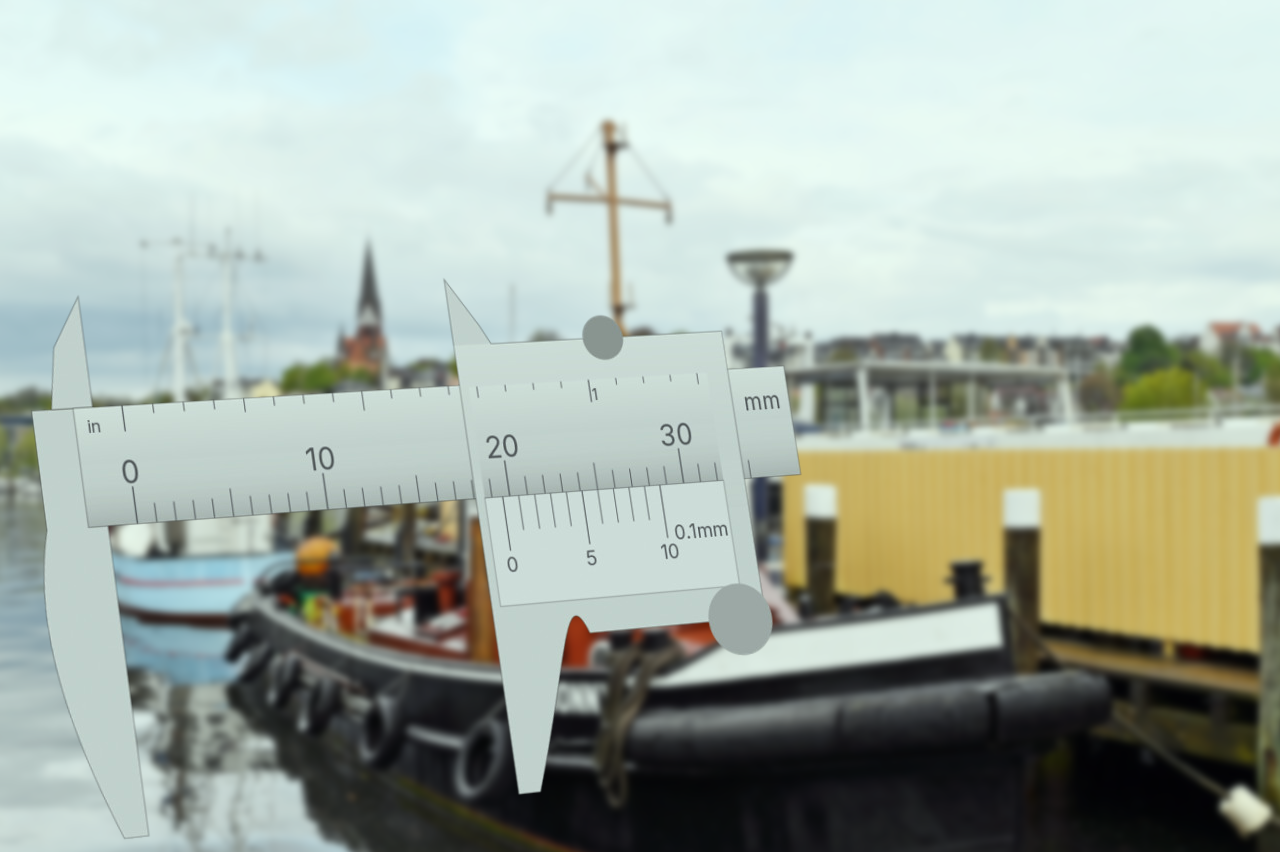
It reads value=19.6 unit=mm
